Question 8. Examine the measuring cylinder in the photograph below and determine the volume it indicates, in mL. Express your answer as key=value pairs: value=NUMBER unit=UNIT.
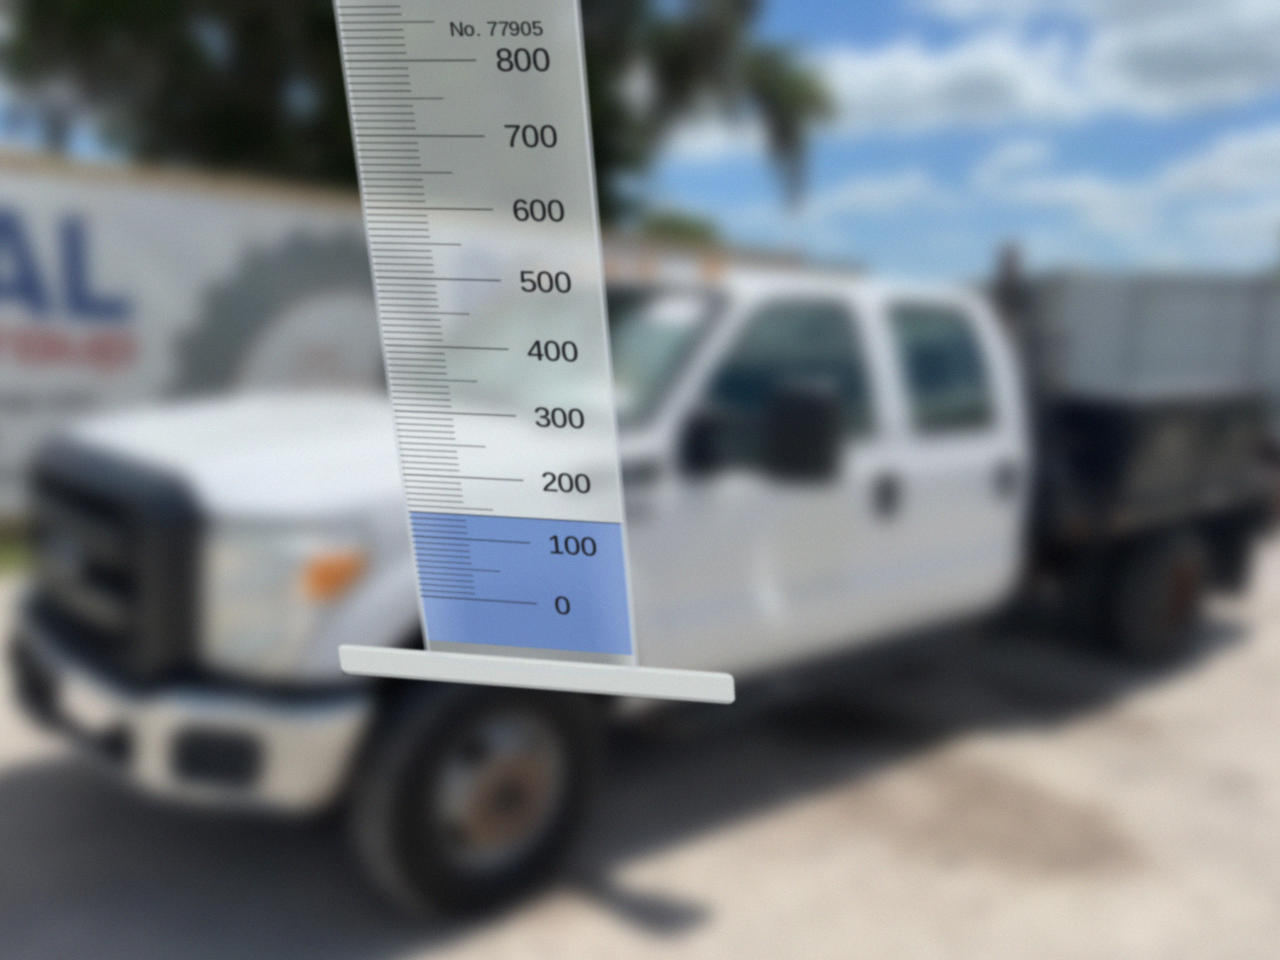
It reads value=140 unit=mL
